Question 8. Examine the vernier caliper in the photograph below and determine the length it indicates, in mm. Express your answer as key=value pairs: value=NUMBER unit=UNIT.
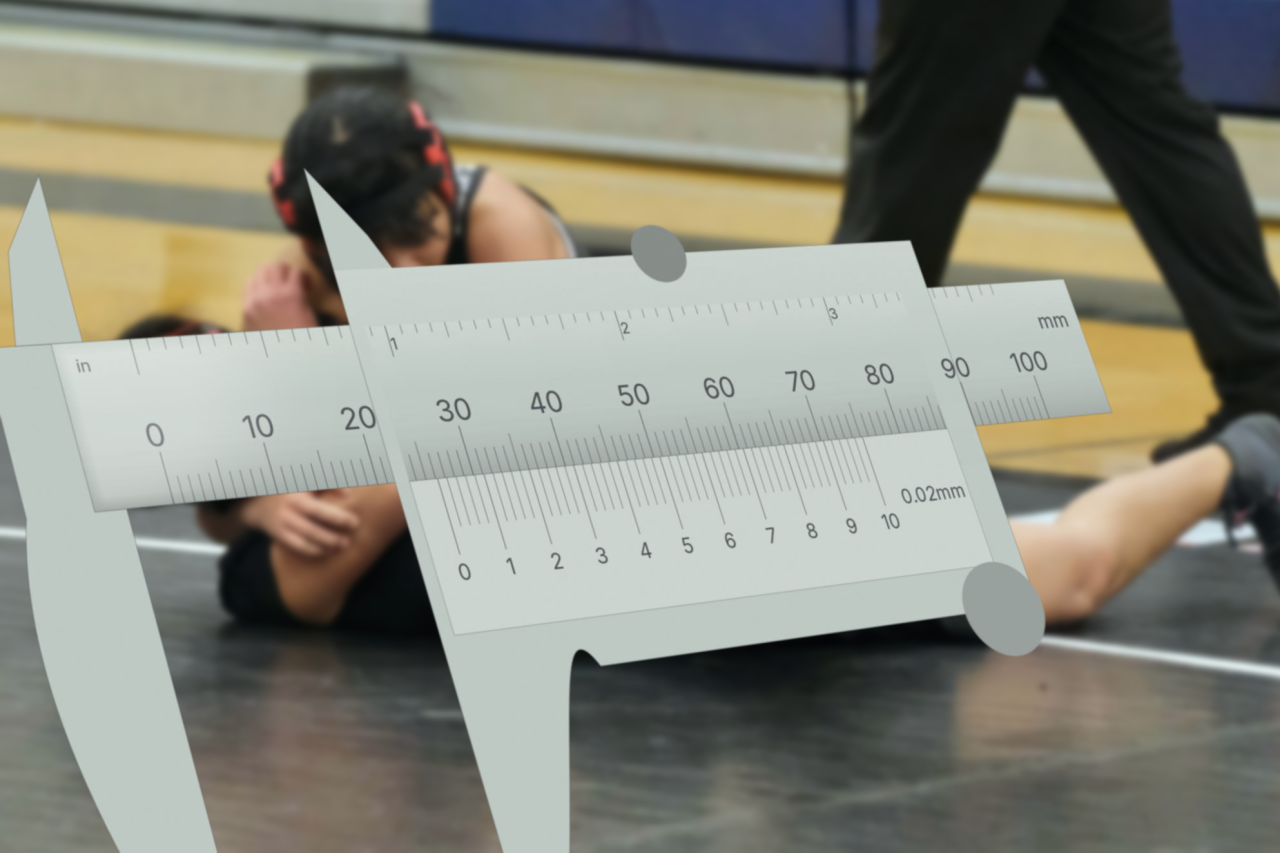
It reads value=26.2 unit=mm
